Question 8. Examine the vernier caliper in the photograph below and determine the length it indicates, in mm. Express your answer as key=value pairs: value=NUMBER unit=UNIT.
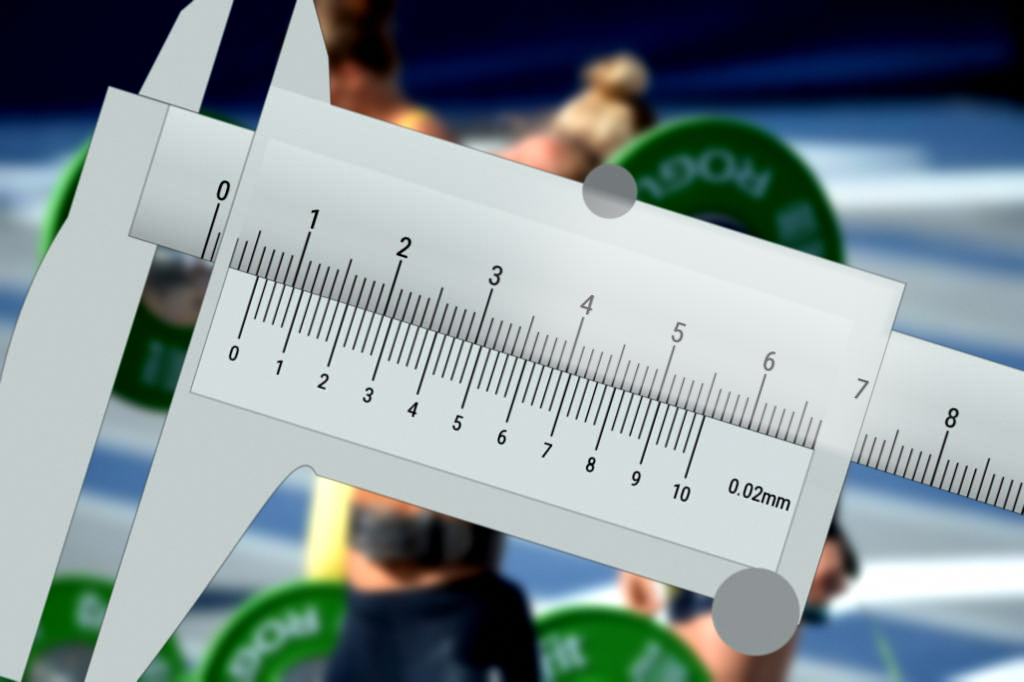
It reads value=6.2 unit=mm
